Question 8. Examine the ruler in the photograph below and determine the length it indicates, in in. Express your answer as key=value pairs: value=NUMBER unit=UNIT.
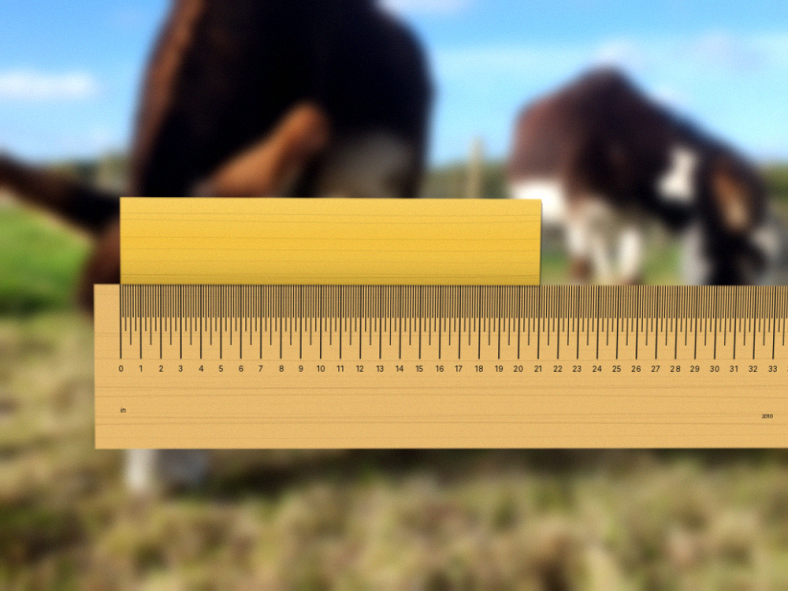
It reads value=21 unit=in
